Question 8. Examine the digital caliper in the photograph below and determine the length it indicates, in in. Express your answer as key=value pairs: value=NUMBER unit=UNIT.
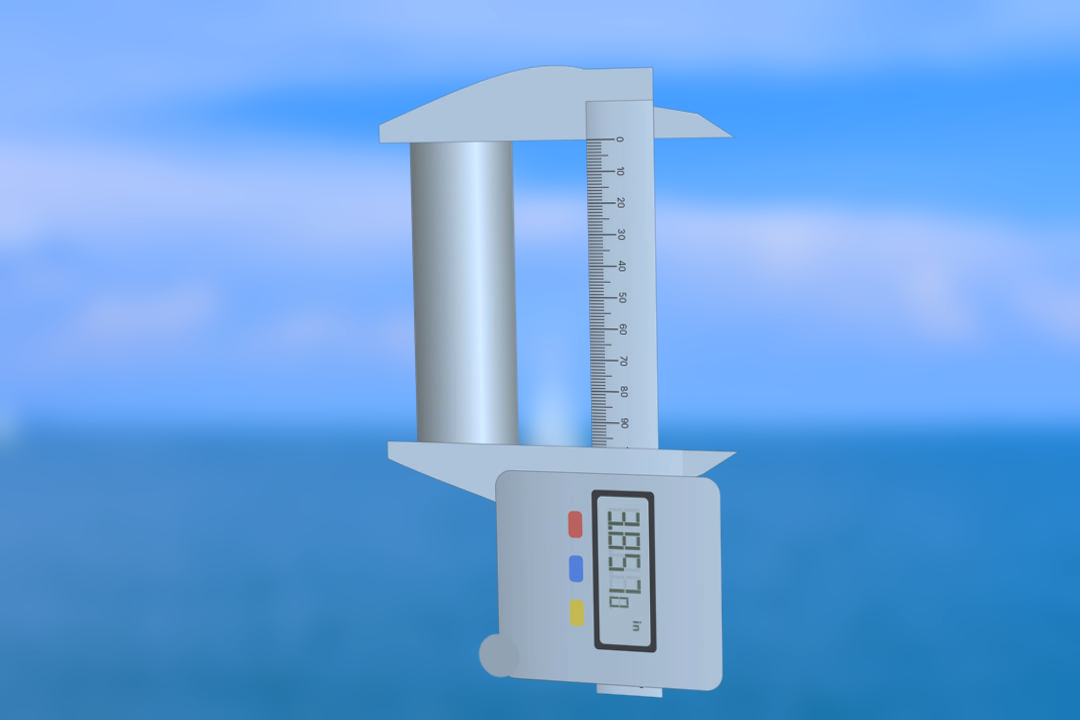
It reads value=3.8570 unit=in
